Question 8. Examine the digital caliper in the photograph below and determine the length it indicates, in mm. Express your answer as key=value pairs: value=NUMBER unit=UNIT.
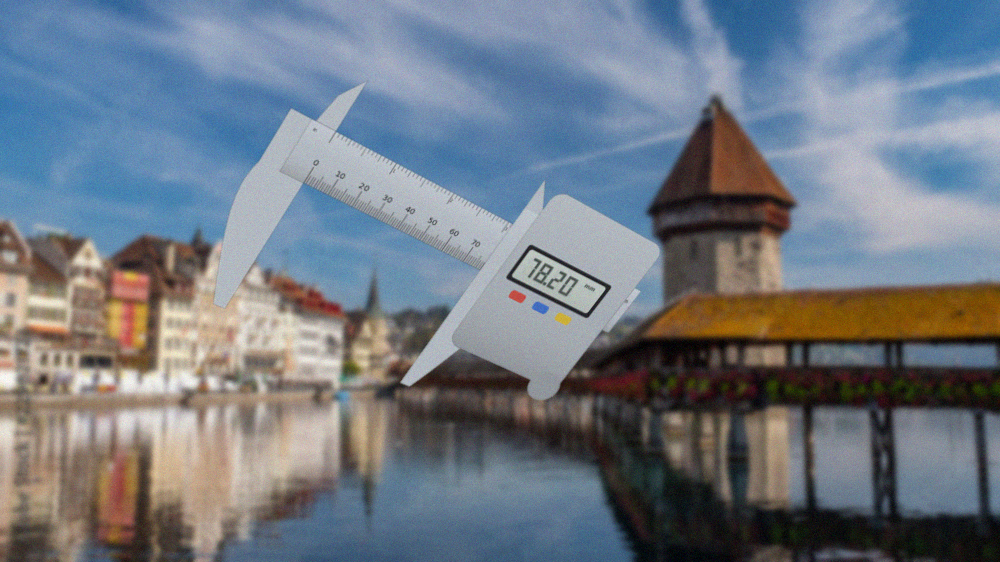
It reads value=78.20 unit=mm
